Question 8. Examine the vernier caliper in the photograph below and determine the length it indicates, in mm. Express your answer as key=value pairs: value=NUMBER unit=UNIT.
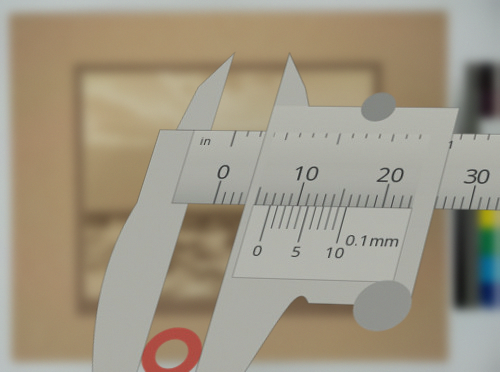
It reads value=6.8 unit=mm
